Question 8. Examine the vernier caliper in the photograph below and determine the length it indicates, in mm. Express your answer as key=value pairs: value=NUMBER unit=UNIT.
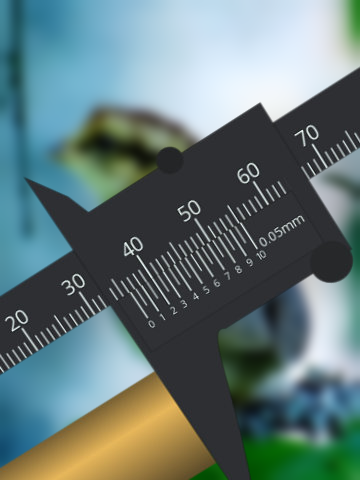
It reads value=36.2 unit=mm
